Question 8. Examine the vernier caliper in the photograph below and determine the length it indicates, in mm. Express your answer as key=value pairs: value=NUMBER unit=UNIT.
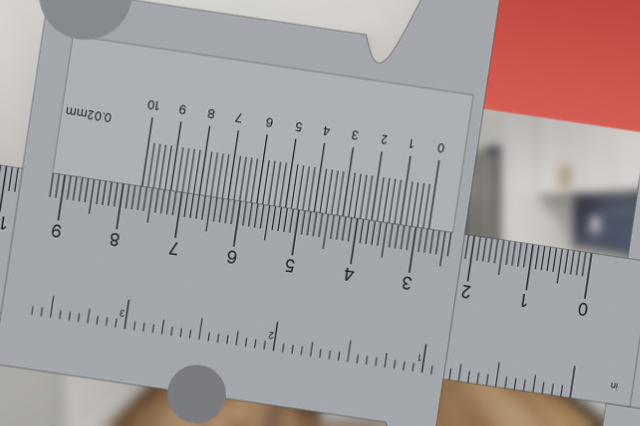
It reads value=27.8 unit=mm
